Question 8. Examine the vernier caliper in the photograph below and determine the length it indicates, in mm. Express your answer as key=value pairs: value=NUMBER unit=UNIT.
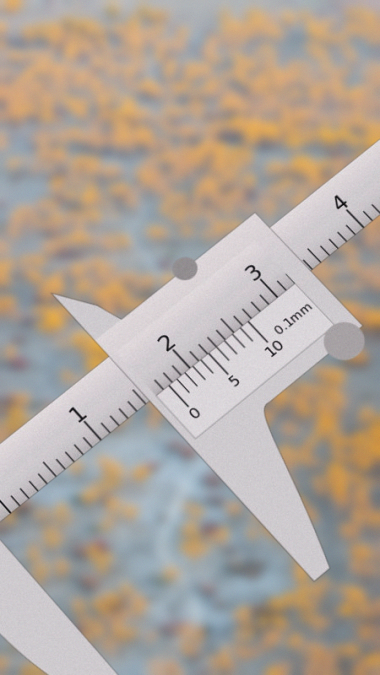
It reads value=17.6 unit=mm
